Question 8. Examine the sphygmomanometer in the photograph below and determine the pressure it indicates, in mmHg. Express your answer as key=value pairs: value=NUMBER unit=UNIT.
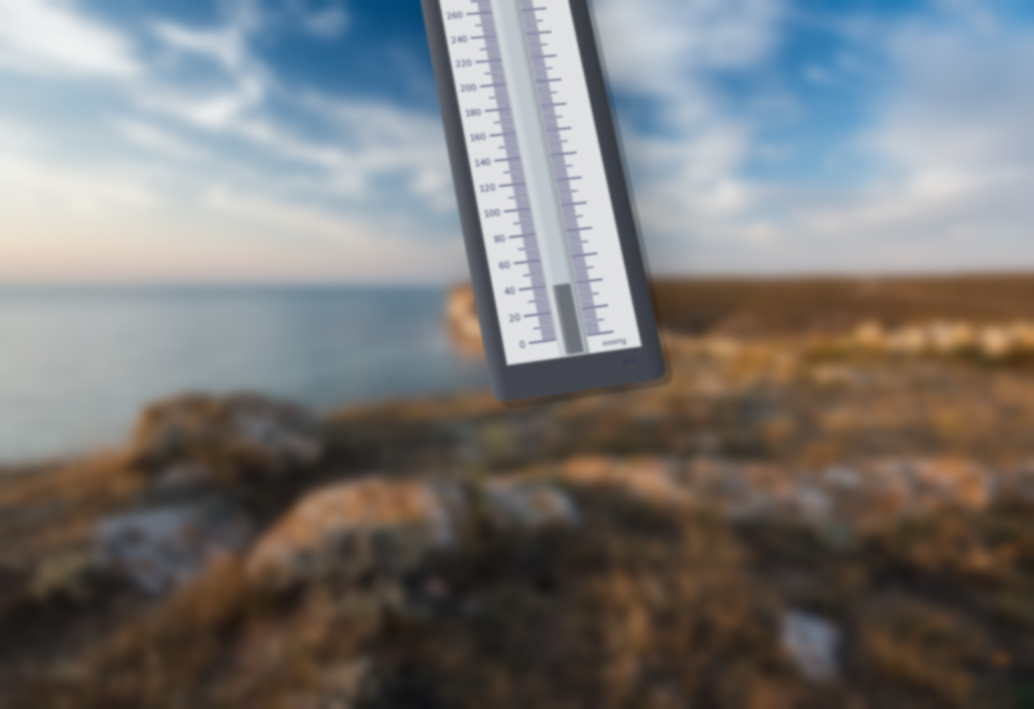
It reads value=40 unit=mmHg
